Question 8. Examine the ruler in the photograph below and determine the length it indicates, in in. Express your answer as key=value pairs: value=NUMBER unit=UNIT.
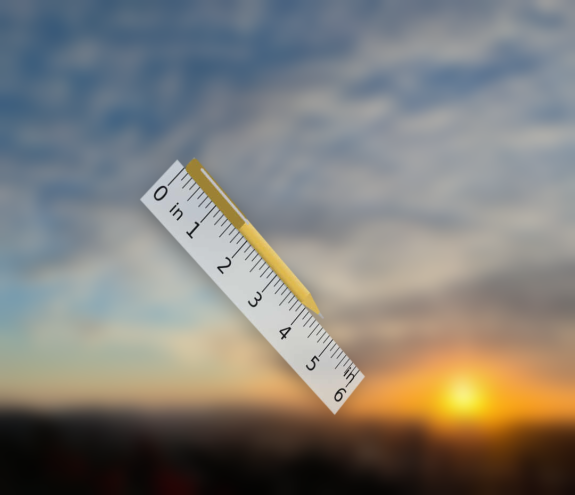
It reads value=4.5 unit=in
